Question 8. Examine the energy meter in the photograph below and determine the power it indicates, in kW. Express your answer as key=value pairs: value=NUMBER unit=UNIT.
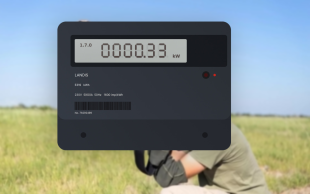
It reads value=0.33 unit=kW
